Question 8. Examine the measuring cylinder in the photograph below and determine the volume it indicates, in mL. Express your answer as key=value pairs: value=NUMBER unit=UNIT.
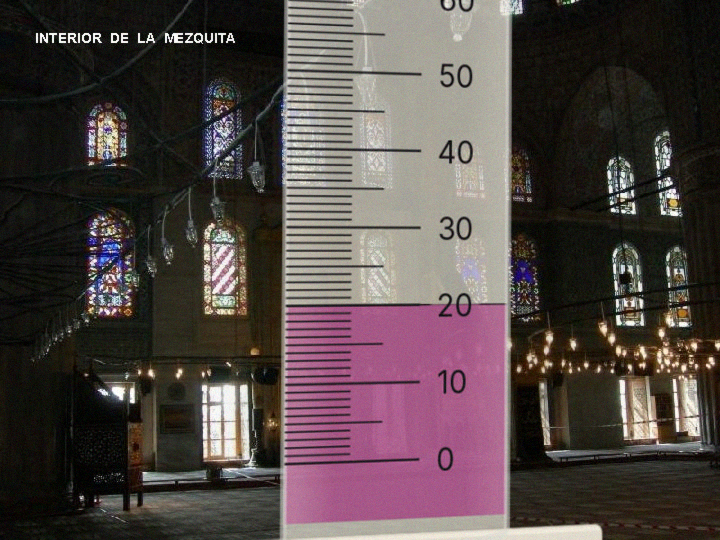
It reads value=20 unit=mL
